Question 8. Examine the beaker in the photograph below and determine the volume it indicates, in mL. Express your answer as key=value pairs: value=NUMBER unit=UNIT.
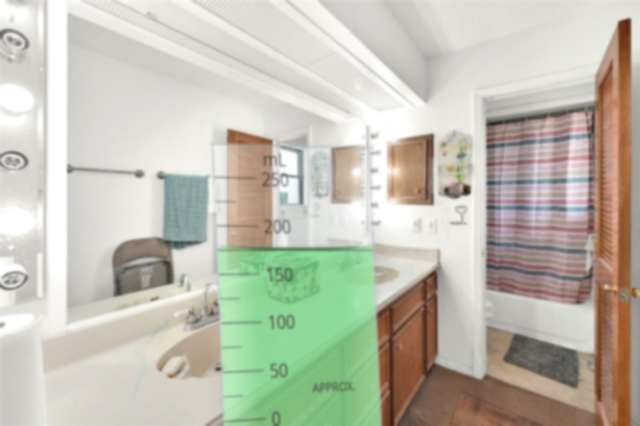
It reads value=175 unit=mL
